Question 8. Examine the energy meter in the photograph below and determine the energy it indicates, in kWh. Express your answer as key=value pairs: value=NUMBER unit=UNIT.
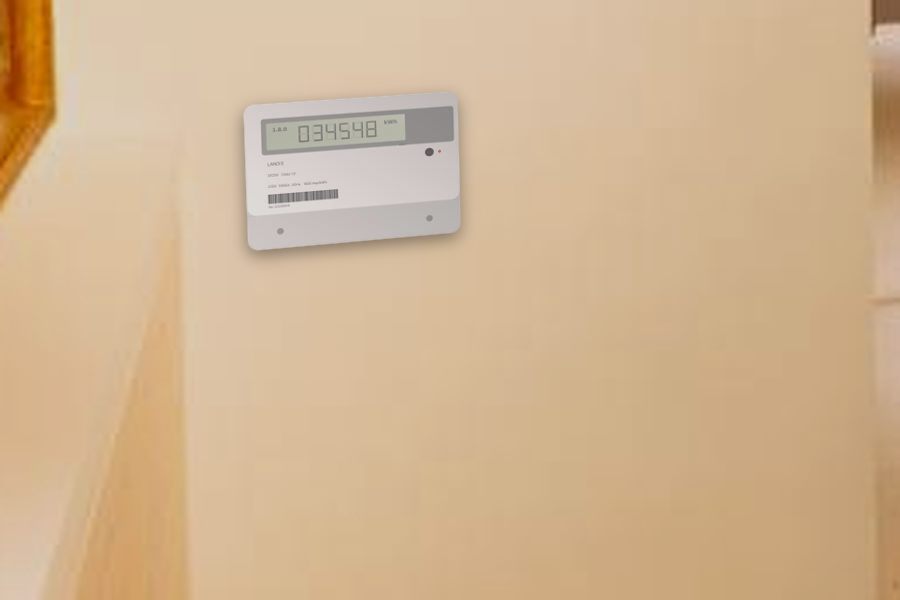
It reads value=34548 unit=kWh
